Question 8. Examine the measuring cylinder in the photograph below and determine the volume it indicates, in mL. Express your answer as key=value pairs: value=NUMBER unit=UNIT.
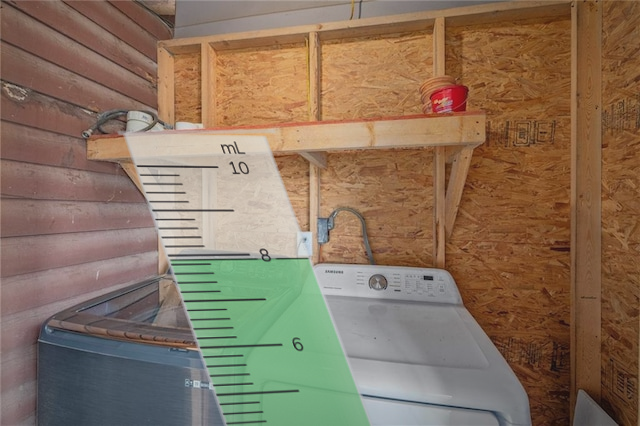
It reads value=7.9 unit=mL
